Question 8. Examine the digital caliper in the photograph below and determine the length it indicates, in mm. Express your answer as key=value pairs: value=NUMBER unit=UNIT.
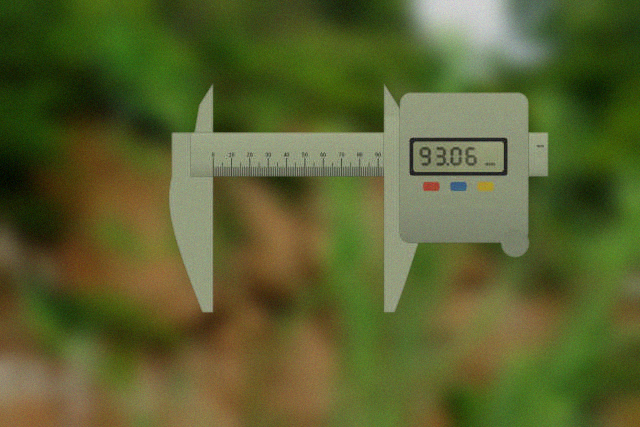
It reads value=93.06 unit=mm
